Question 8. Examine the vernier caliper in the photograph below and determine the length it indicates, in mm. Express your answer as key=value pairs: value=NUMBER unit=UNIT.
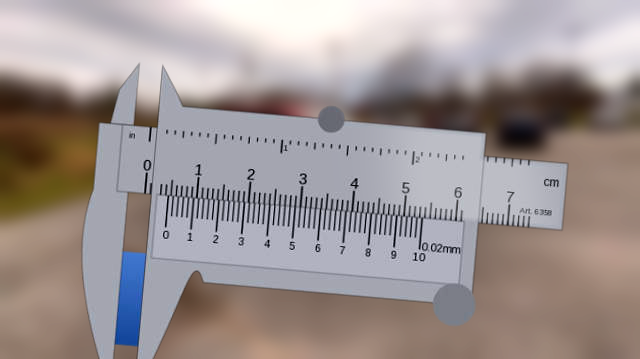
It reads value=4.5 unit=mm
